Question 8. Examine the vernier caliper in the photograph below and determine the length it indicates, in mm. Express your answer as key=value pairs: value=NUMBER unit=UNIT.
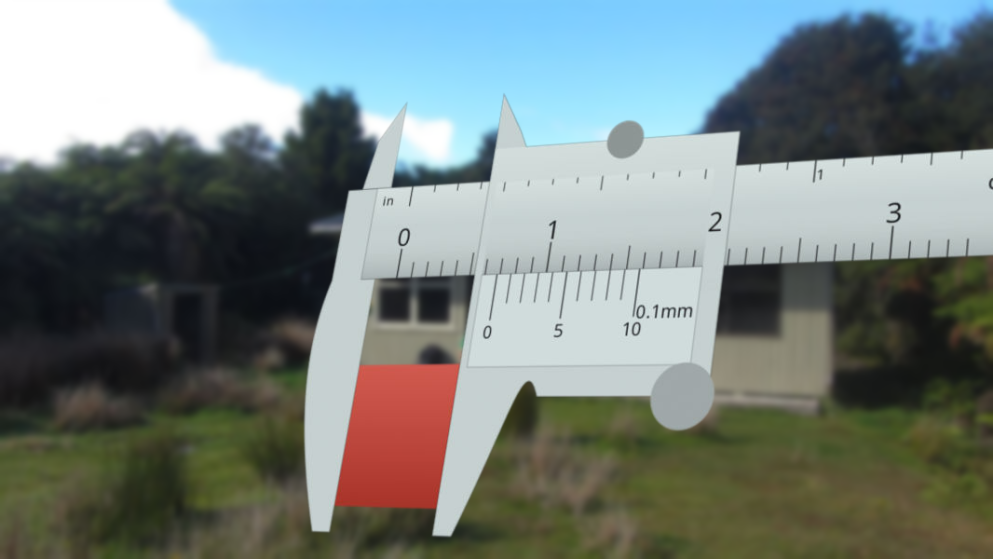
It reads value=6.8 unit=mm
